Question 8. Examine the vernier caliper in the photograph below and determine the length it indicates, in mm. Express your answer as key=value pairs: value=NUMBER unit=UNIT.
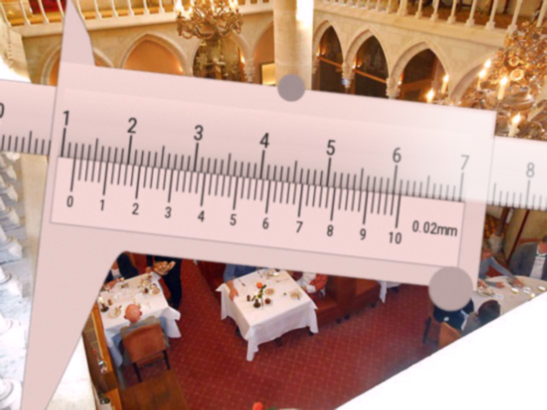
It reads value=12.0 unit=mm
